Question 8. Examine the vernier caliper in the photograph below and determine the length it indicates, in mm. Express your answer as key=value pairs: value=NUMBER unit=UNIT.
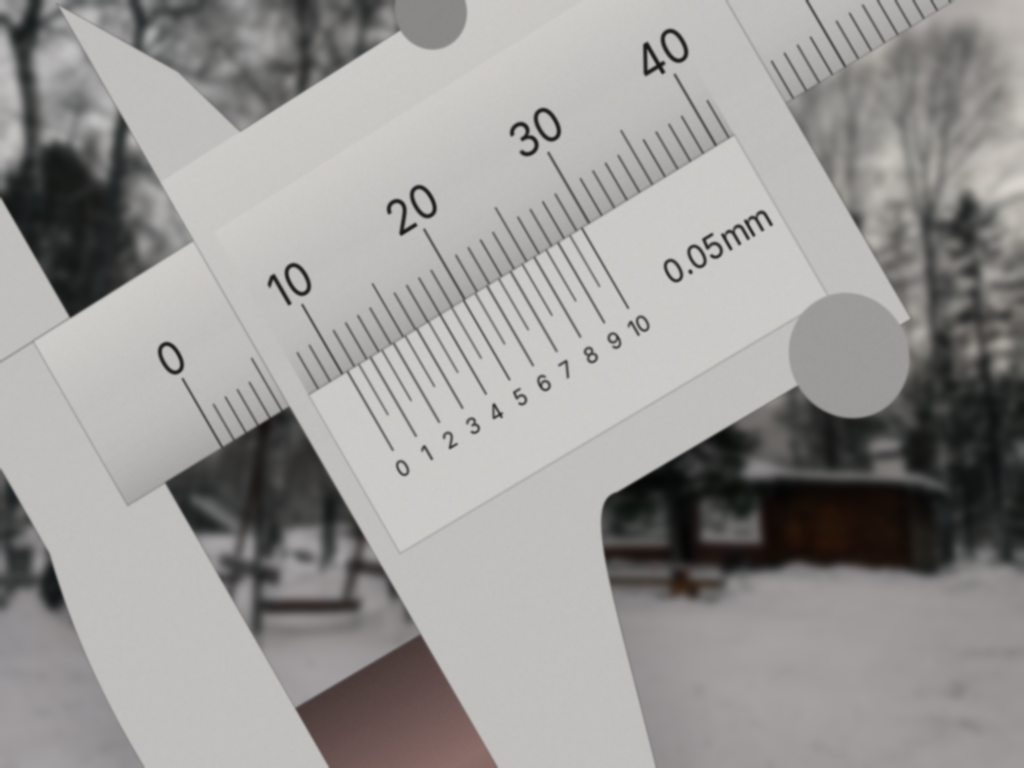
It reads value=10.4 unit=mm
